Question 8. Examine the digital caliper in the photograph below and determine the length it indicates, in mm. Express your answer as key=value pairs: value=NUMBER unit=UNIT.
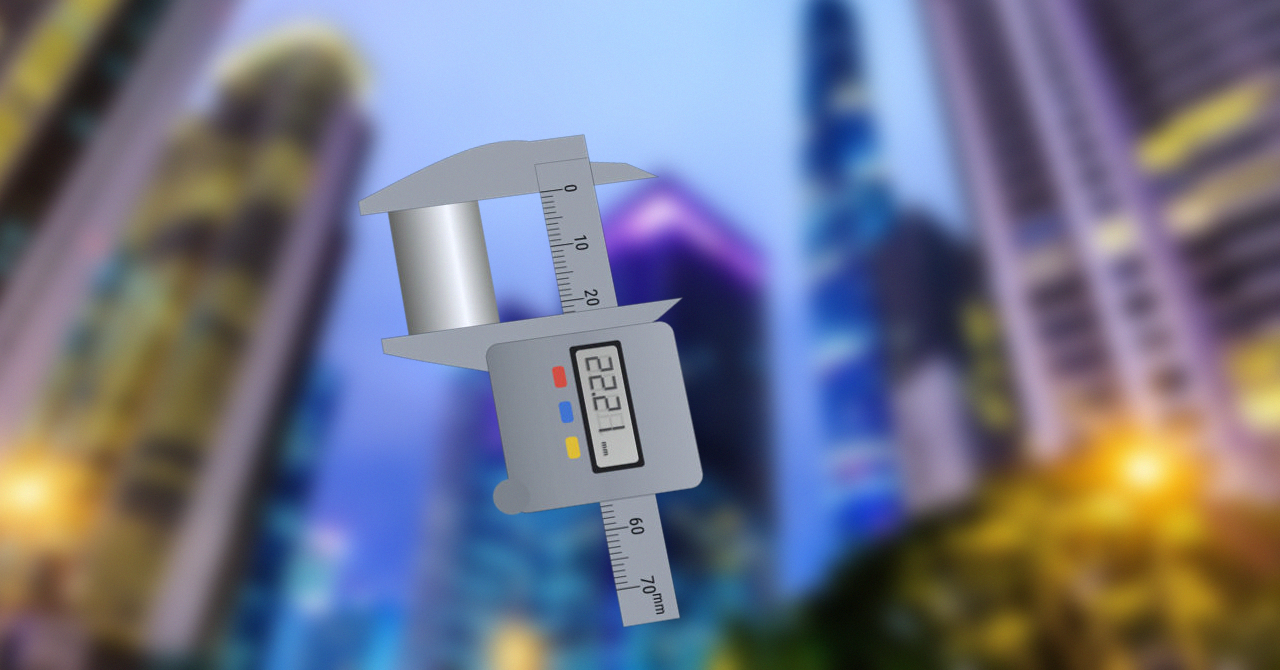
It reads value=22.21 unit=mm
